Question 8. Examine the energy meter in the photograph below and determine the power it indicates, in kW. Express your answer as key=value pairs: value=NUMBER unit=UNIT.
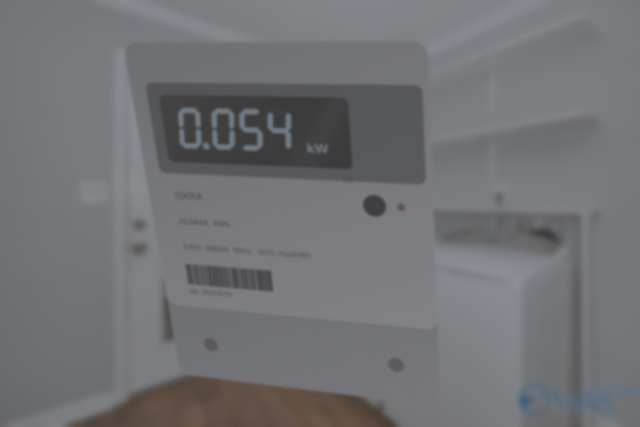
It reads value=0.054 unit=kW
